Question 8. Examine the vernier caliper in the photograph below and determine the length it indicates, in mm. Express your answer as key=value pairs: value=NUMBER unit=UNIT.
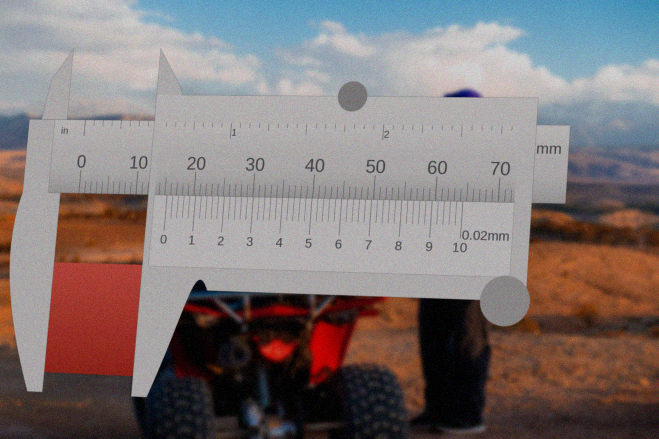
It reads value=15.4 unit=mm
